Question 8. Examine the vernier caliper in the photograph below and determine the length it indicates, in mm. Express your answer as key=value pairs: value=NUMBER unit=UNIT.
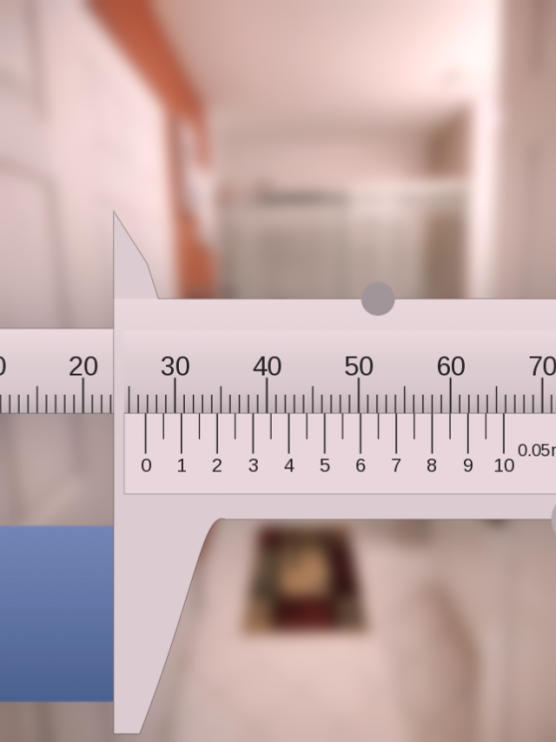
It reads value=26.8 unit=mm
